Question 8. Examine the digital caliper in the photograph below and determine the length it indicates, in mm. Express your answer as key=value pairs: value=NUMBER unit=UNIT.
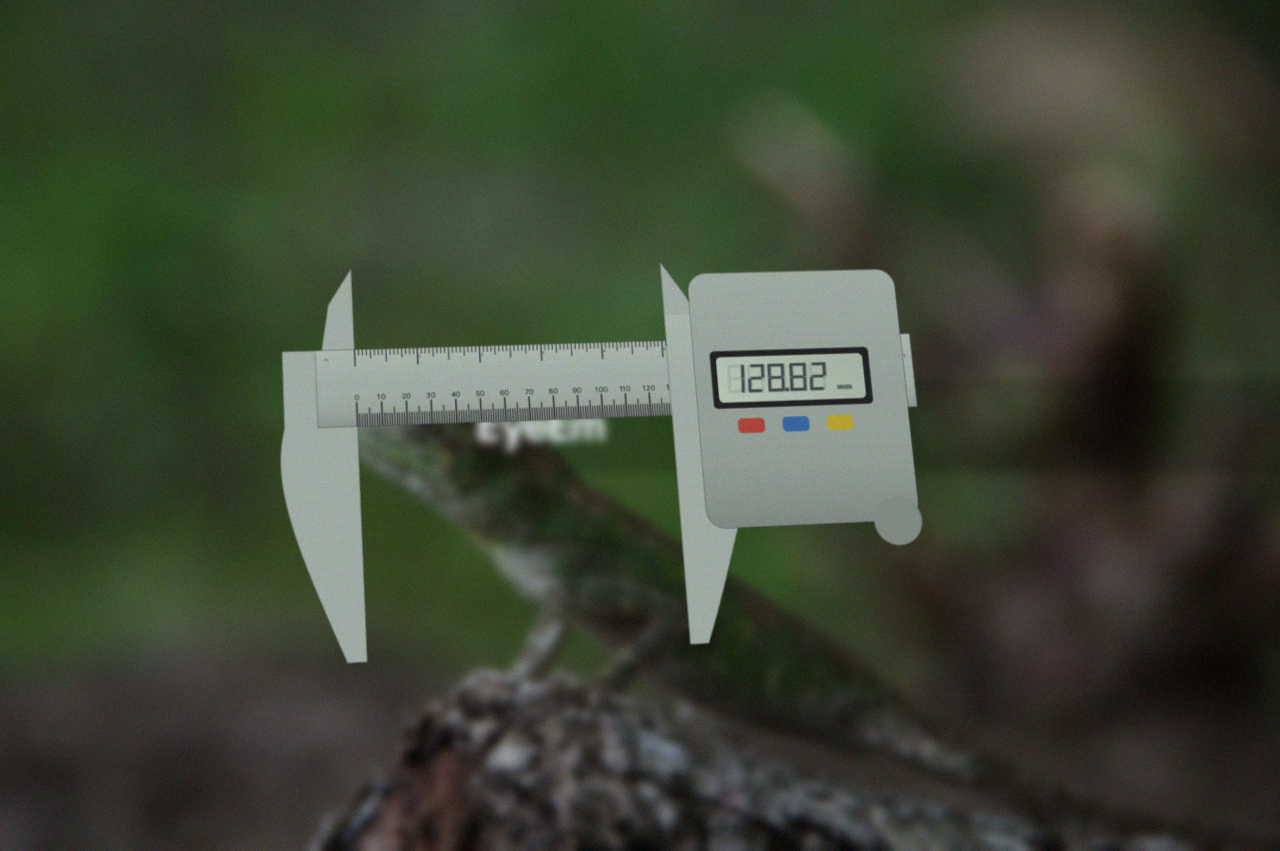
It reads value=128.82 unit=mm
